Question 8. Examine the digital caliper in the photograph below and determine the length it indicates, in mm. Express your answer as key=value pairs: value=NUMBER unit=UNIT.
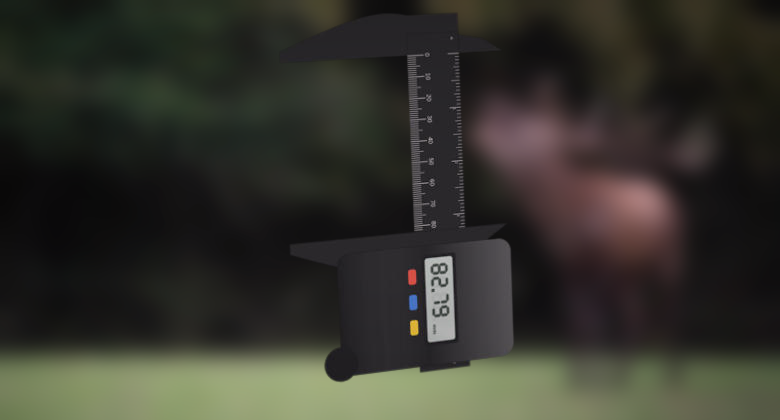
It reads value=82.79 unit=mm
